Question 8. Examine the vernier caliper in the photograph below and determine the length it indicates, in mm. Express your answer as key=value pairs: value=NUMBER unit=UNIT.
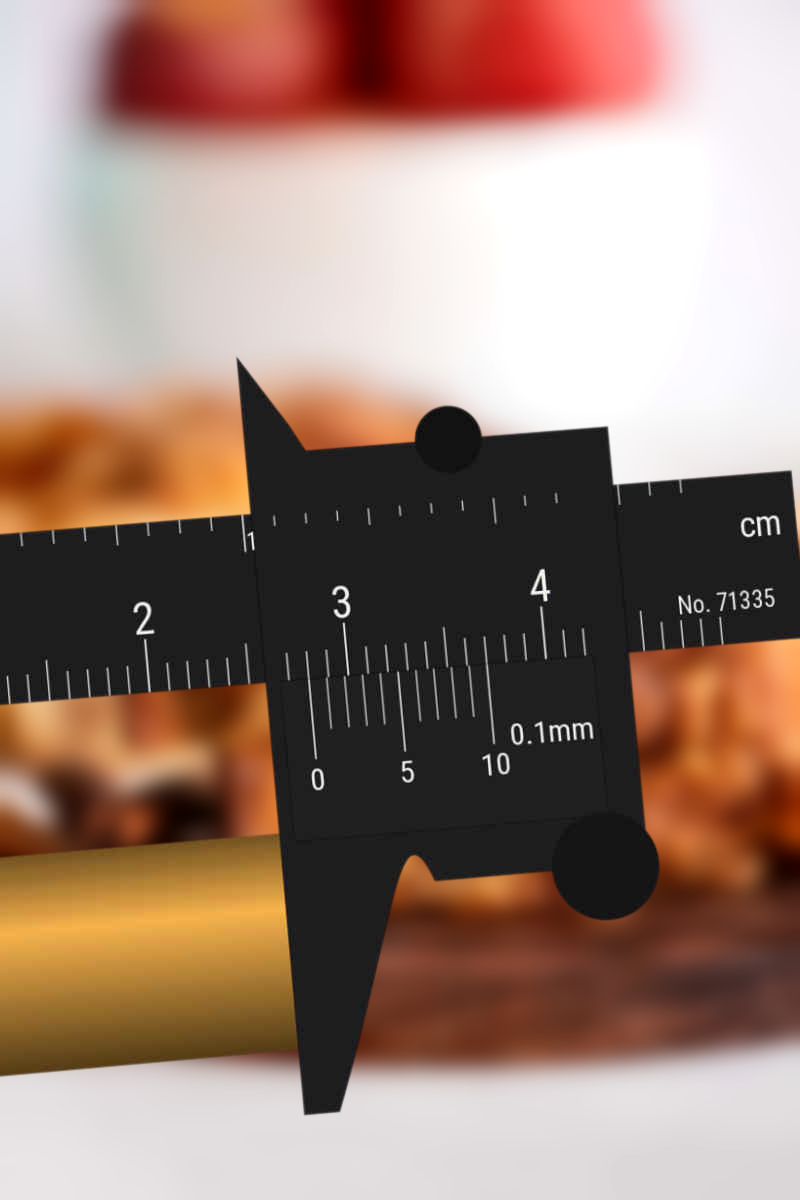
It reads value=28.0 unit=mm
